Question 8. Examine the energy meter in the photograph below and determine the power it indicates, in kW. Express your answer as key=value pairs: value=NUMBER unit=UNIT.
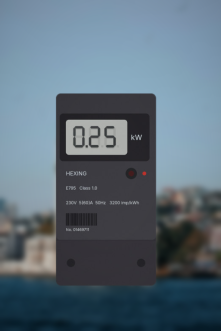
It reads value=0.25 unit=kW
